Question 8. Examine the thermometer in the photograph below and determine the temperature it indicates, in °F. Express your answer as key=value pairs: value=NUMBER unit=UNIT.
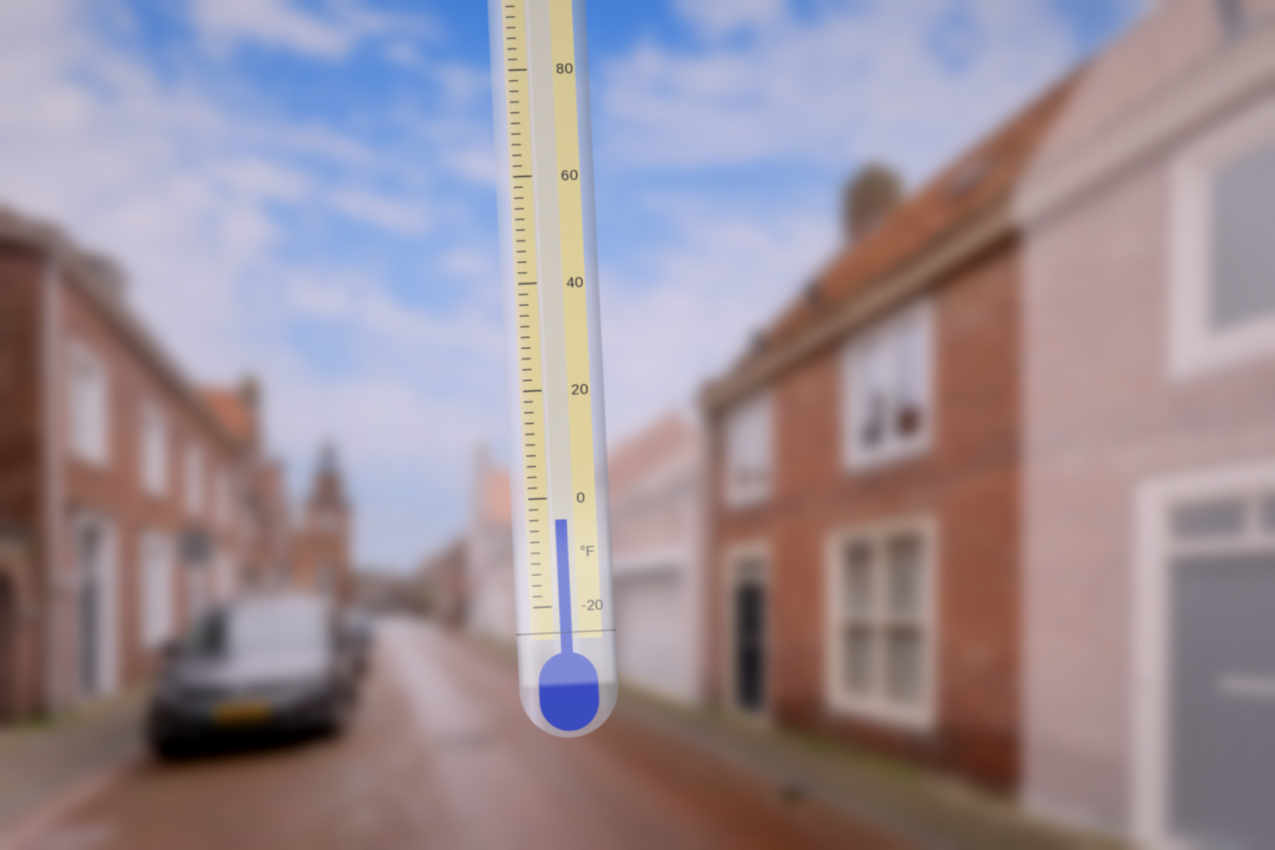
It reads value=-4 unit=°F
